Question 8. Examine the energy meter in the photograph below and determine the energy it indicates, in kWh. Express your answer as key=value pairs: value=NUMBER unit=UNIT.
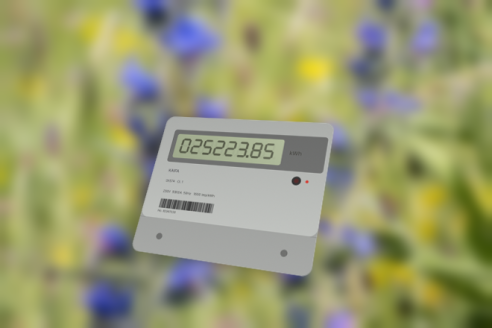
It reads value=25223.85 unit=kWh
